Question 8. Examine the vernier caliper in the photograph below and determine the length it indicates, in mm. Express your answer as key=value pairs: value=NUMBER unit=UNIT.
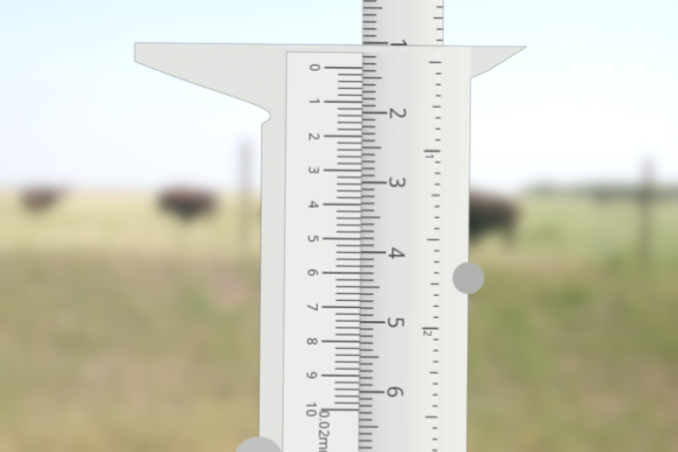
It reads value=13.6 unit=mm
